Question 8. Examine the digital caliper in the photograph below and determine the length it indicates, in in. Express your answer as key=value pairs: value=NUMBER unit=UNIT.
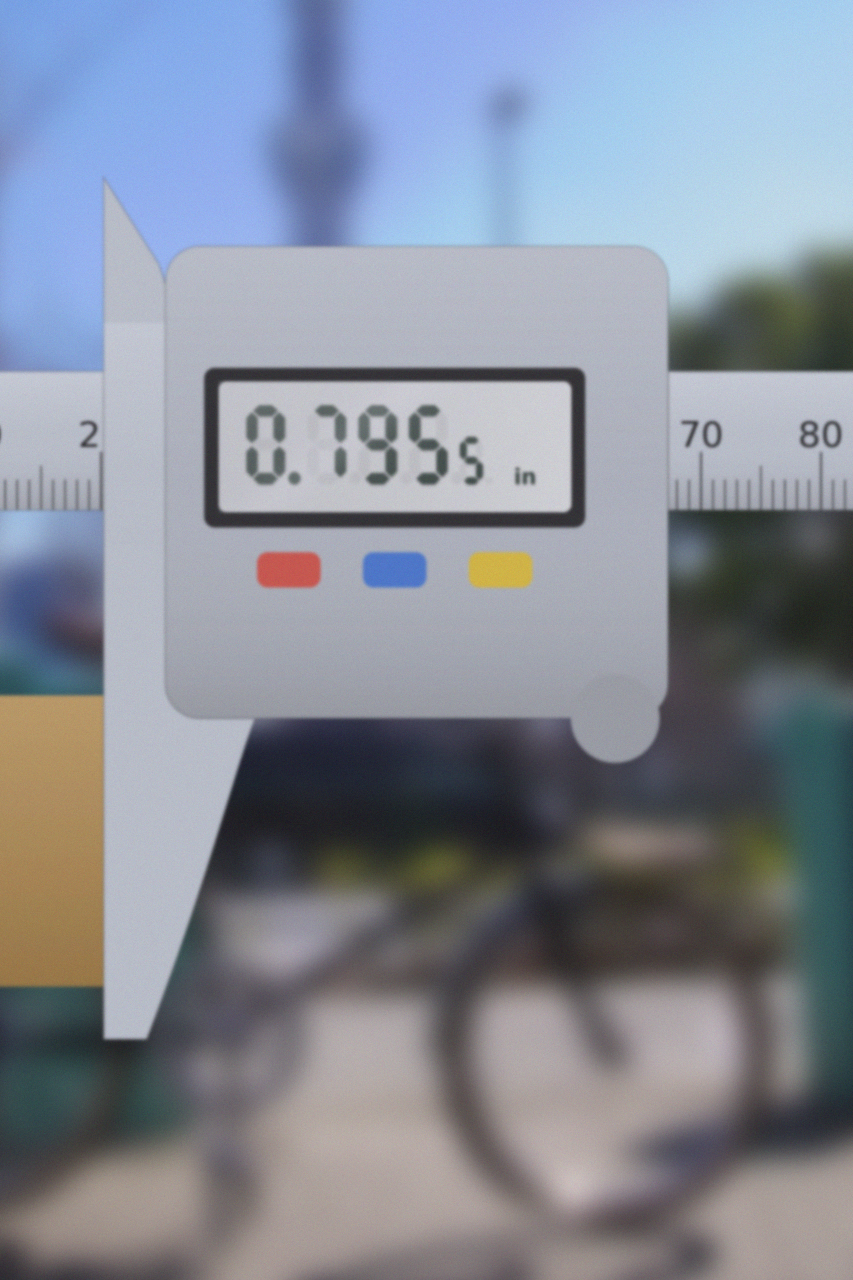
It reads value=0.7955 unit=in
